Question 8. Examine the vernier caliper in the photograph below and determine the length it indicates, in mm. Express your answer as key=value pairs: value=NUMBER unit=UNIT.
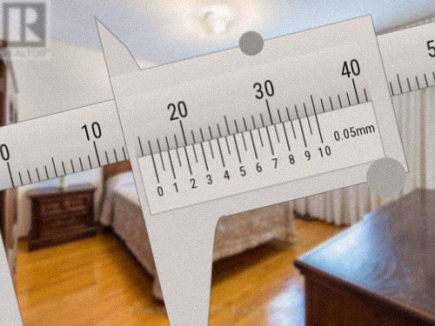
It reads value=16.0 unit=mm
